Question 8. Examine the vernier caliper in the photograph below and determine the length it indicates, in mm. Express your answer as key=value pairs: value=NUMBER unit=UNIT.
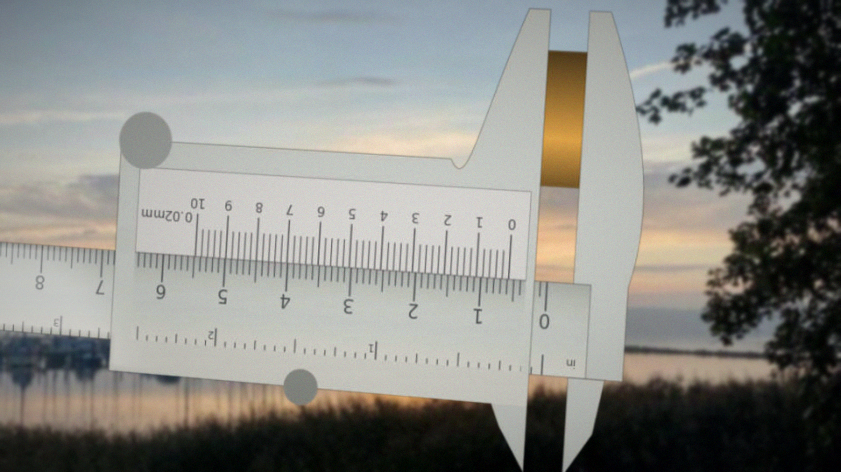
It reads value=5.8 unit=mm
